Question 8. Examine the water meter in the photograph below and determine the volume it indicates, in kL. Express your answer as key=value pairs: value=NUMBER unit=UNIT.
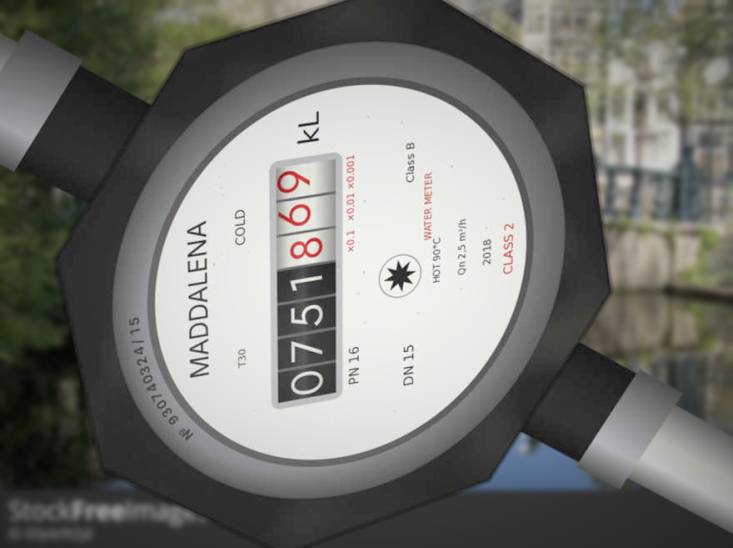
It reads value=751.869 unit=kL
